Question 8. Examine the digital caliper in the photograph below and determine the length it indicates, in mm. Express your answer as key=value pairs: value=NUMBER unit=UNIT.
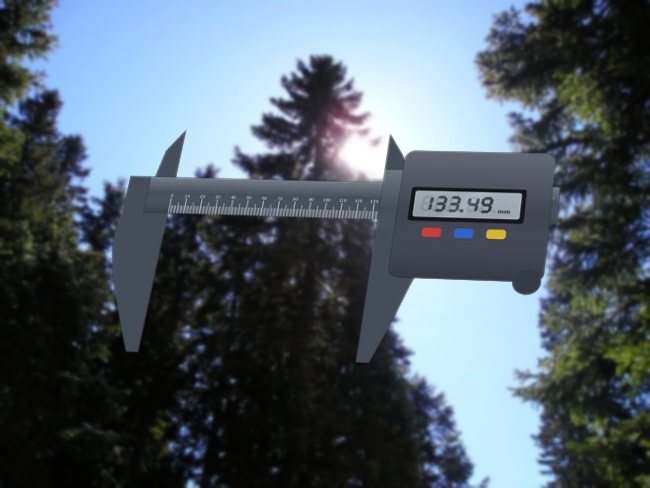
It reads value=133.49 unit=mm
